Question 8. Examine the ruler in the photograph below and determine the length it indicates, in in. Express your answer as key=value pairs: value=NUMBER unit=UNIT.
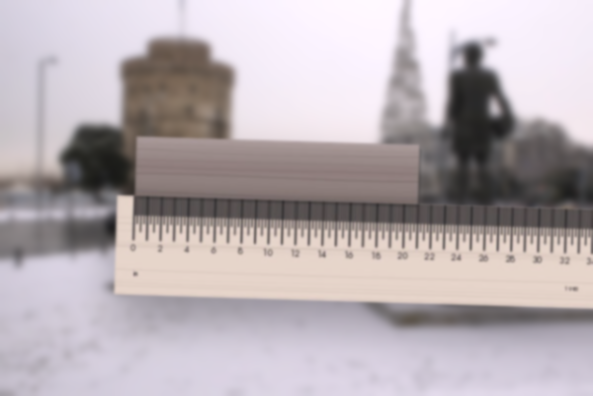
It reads value=21 unit=in
